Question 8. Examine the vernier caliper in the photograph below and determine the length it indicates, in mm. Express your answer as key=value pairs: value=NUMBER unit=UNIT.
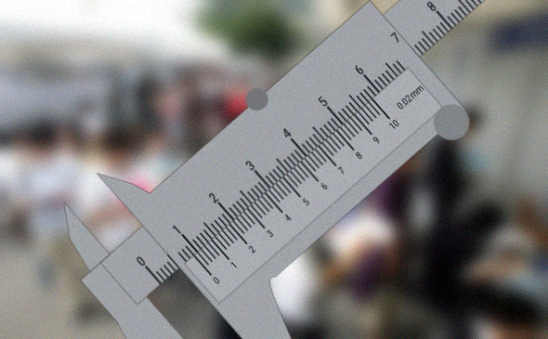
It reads value=9.0 unit=mm
